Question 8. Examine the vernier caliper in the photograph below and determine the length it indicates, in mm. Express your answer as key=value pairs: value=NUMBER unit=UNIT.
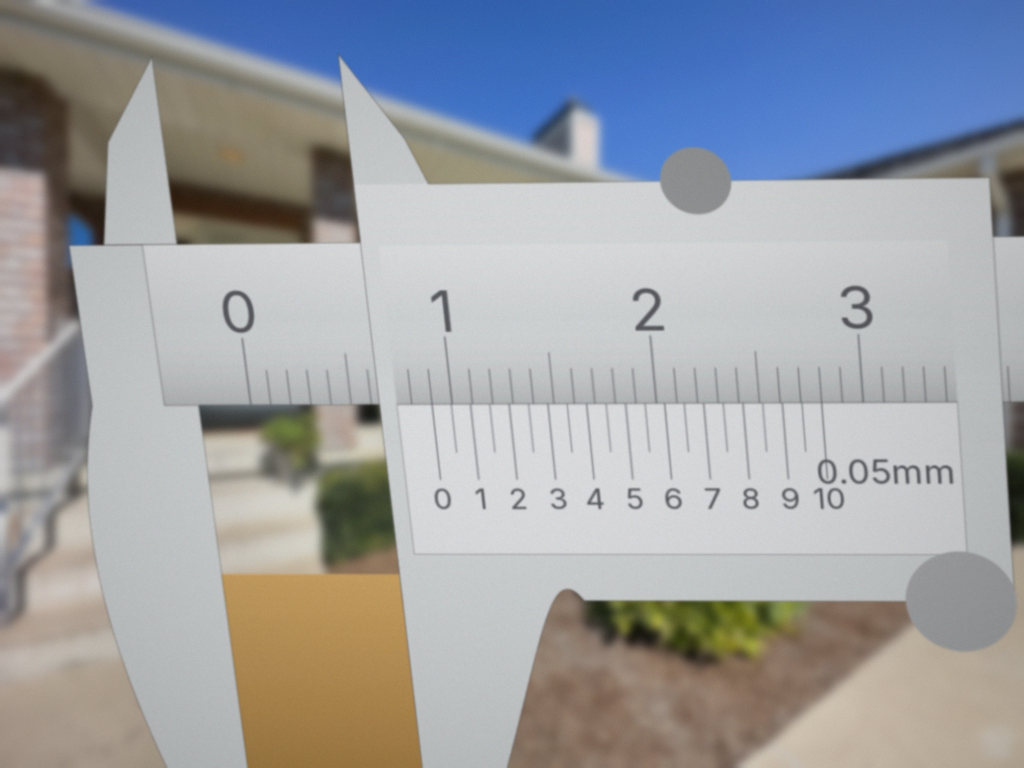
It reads value=9.0 unit=mm
